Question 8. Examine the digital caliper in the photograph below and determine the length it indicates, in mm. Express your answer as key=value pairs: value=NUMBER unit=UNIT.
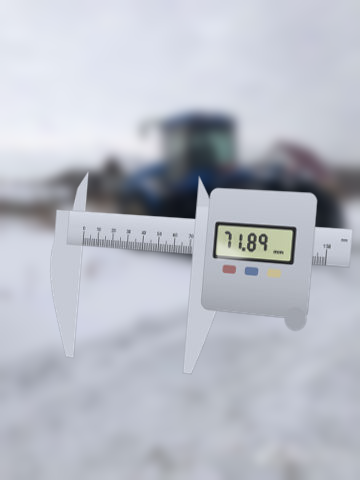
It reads value=71.89 unit=mm
